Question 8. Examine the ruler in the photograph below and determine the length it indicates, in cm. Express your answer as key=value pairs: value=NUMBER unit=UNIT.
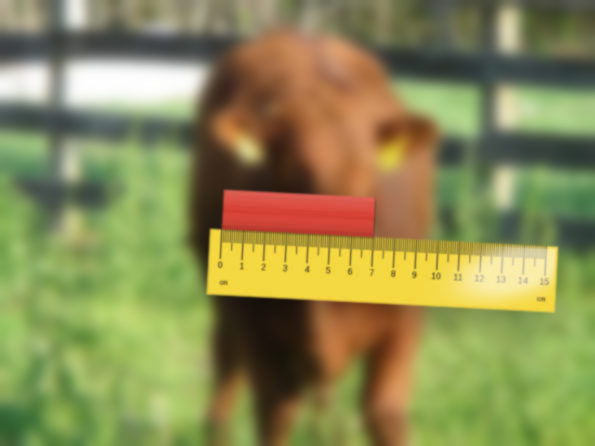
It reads value=7 unit=cm
